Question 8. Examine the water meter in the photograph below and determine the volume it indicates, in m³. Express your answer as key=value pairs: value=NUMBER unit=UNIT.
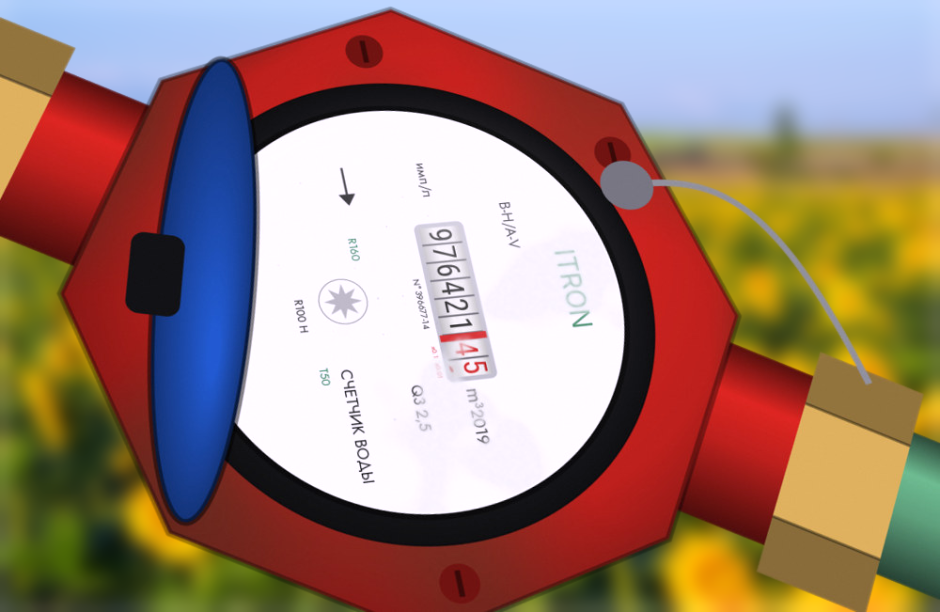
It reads value=976421.45 unit=m³
